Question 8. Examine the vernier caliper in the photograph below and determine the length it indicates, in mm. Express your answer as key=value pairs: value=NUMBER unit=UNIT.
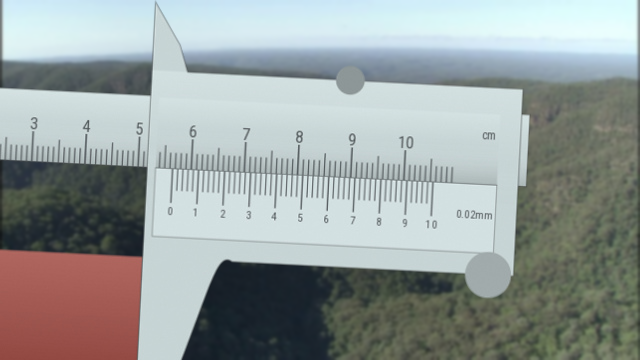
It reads value=56.5 unit=mm
